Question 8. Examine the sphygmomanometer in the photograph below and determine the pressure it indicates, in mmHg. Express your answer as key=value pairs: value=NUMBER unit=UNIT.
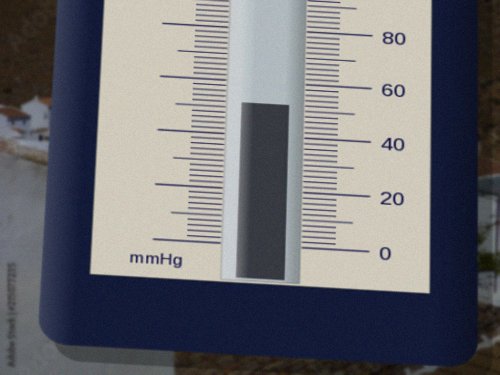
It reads value=52 unit=mmHg
